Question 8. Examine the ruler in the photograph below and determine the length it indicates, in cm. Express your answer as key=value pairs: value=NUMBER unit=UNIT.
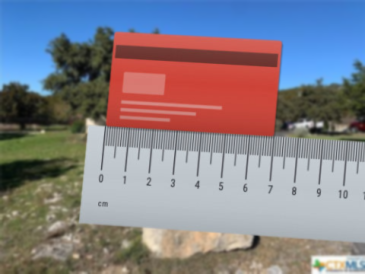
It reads value=7 unit=cm
